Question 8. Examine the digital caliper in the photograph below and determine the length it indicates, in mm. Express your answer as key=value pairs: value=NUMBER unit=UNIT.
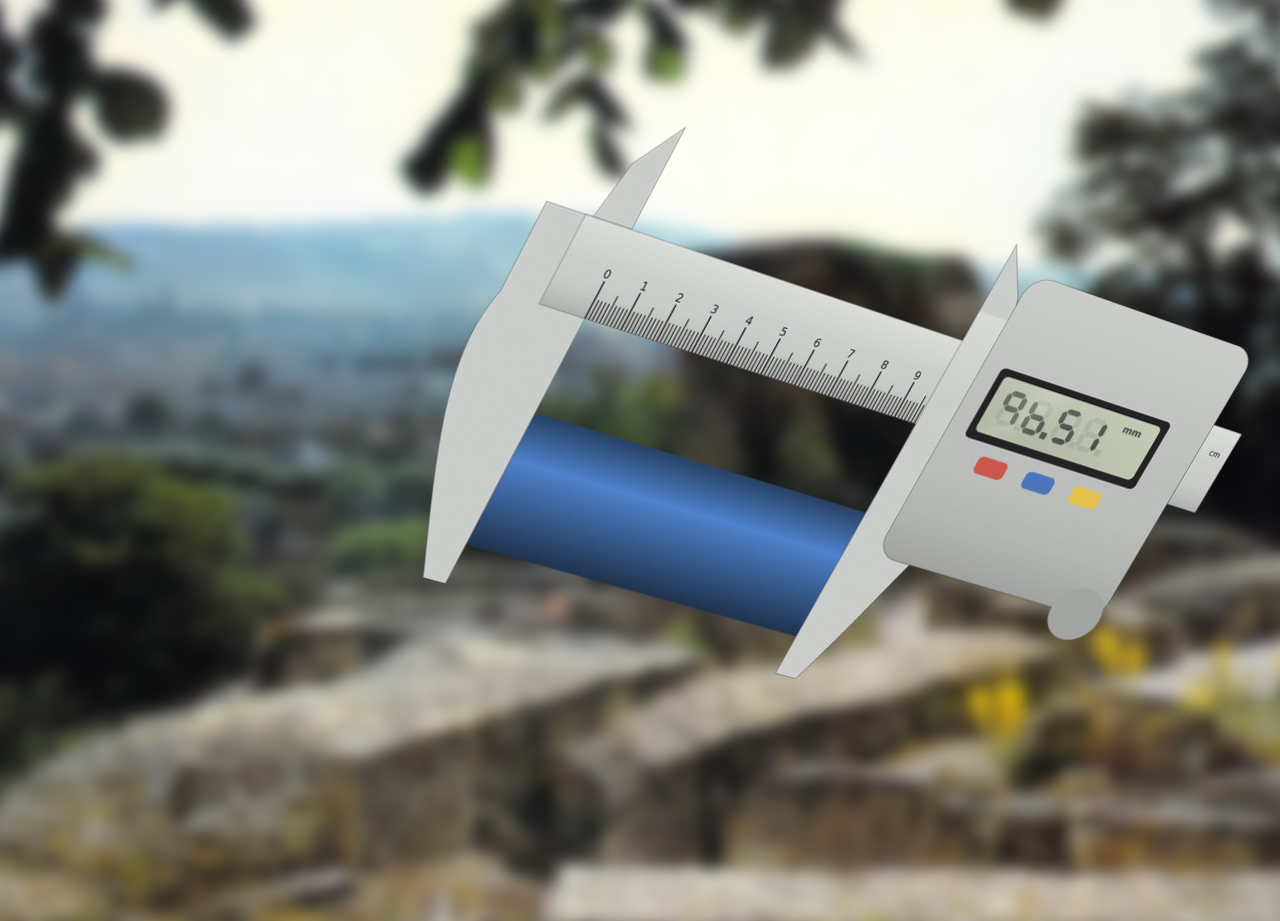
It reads value=96.51 unit=mm
